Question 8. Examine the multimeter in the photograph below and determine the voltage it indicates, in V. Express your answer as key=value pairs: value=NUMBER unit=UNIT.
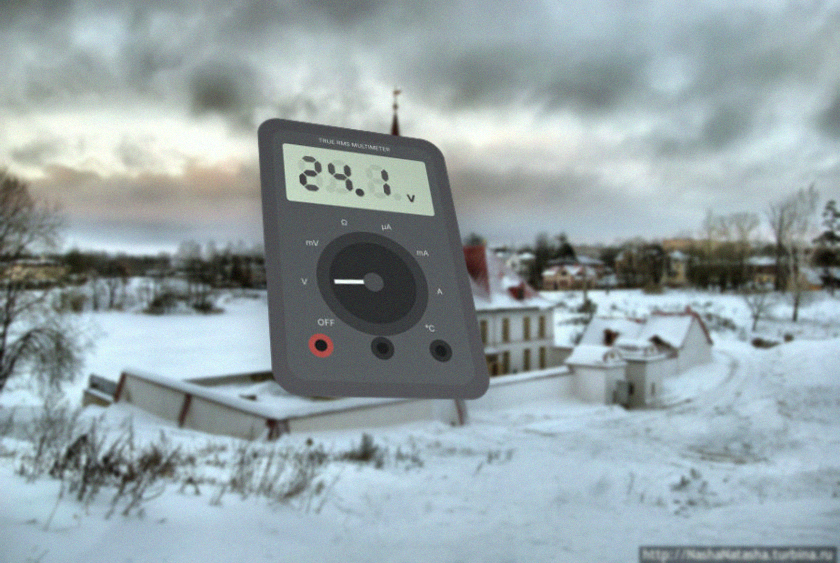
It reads value=24.1 unit=V
